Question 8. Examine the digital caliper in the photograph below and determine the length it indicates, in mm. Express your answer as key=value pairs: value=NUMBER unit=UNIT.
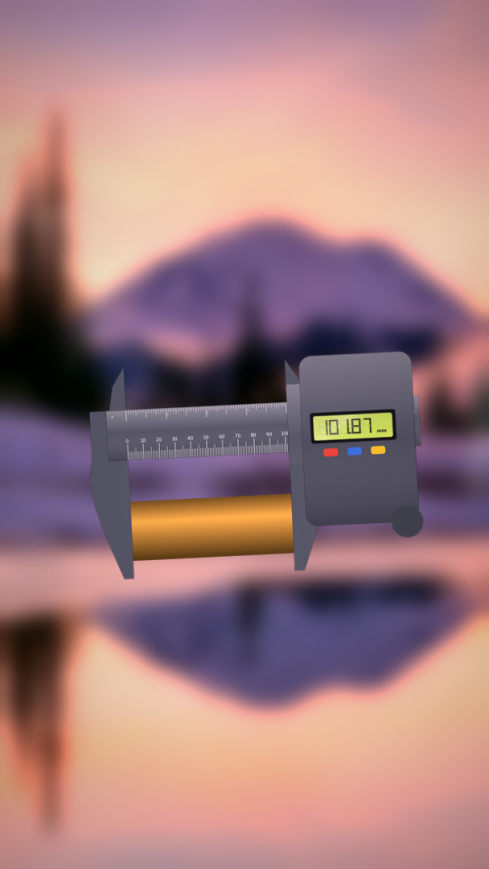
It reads value=101.87 unit=mm
